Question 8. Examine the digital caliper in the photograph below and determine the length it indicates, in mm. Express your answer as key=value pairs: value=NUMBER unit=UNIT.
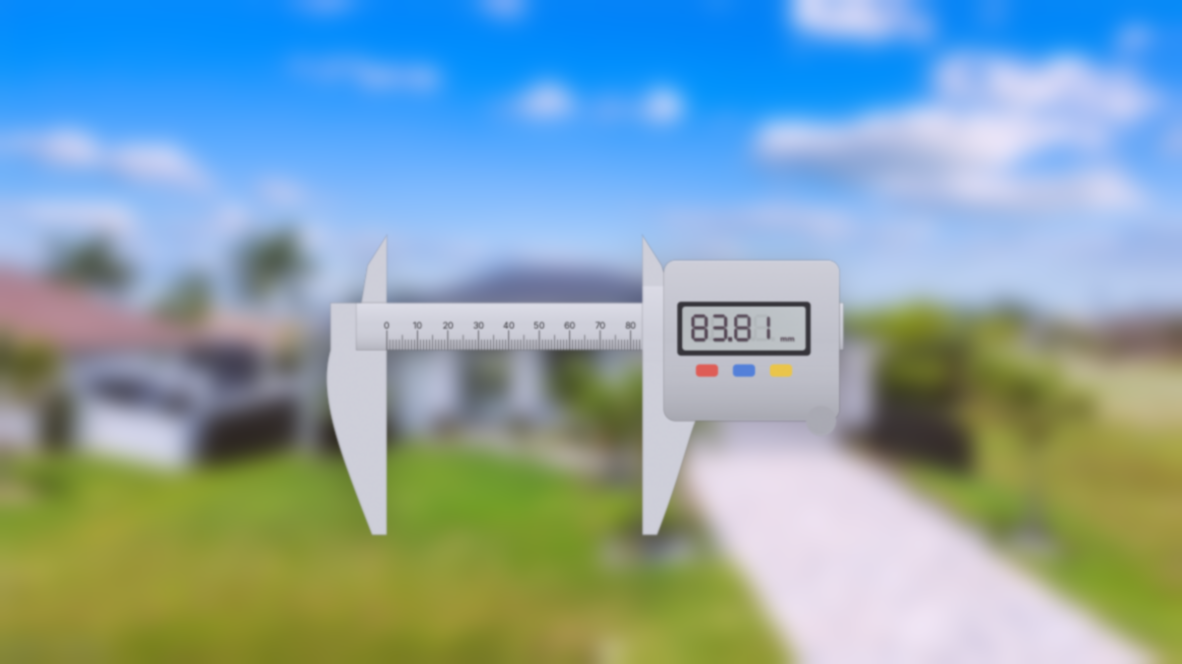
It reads value=83.81 unit=mm
